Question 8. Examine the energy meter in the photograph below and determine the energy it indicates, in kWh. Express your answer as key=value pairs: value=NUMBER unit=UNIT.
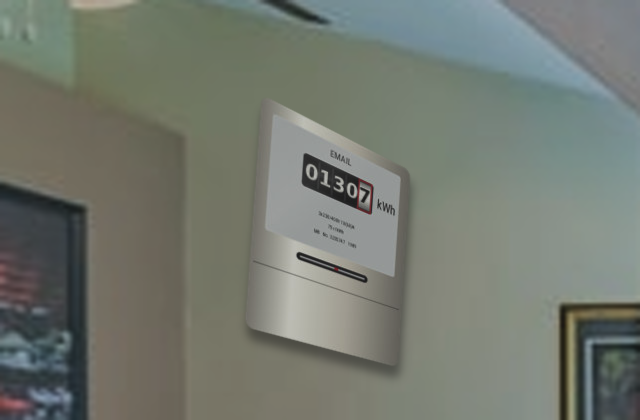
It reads value=130.7 unit=kWh
